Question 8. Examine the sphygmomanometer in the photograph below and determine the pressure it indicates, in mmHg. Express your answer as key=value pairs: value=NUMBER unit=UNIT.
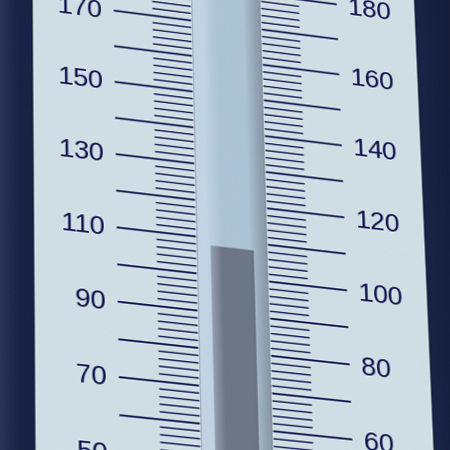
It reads value=108 unit=mmHg
